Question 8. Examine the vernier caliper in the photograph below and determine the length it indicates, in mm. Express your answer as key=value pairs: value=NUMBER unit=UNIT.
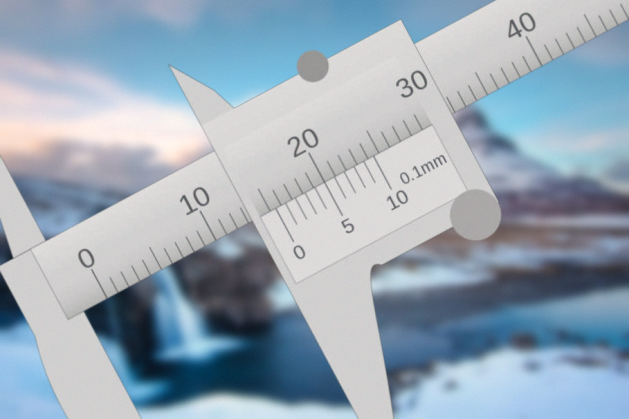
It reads value=15.5 unit=mm
